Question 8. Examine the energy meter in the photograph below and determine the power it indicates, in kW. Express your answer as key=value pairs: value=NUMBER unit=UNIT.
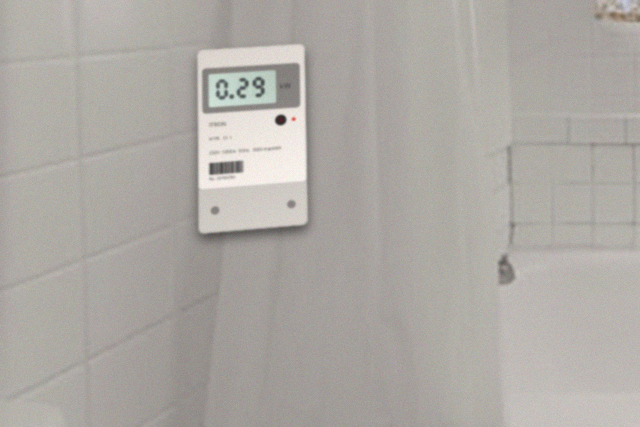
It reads value=0.29 unit=kW
